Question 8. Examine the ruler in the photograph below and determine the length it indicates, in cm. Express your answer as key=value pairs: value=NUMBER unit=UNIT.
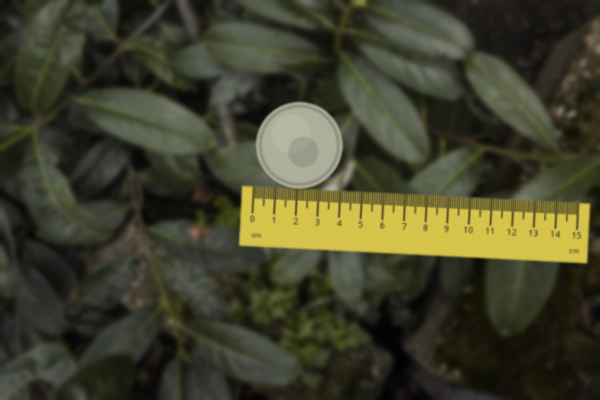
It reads value=4 unit=cm
